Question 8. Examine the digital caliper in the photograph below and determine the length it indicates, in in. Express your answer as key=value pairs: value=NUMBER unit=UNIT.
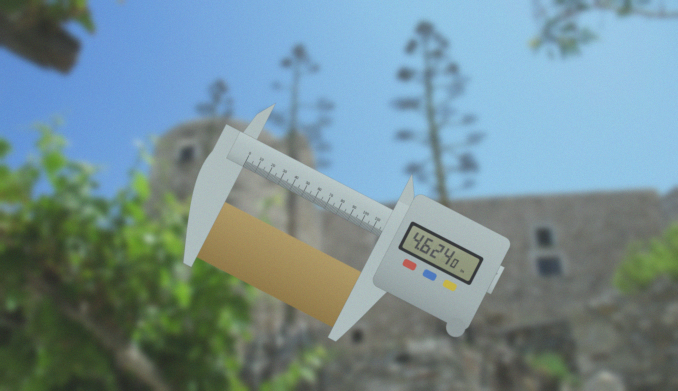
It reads value=4.6240 unit=in
